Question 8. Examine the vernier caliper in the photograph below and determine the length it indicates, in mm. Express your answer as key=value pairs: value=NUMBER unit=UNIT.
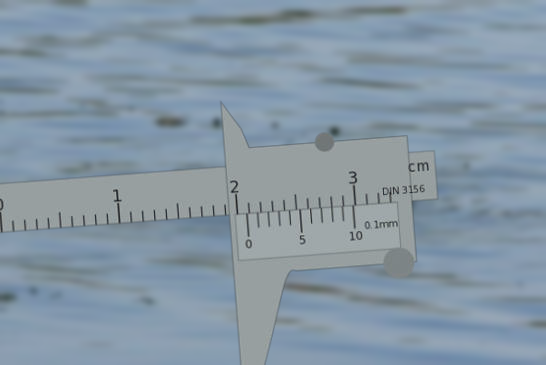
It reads value=20.8 unit=mm
